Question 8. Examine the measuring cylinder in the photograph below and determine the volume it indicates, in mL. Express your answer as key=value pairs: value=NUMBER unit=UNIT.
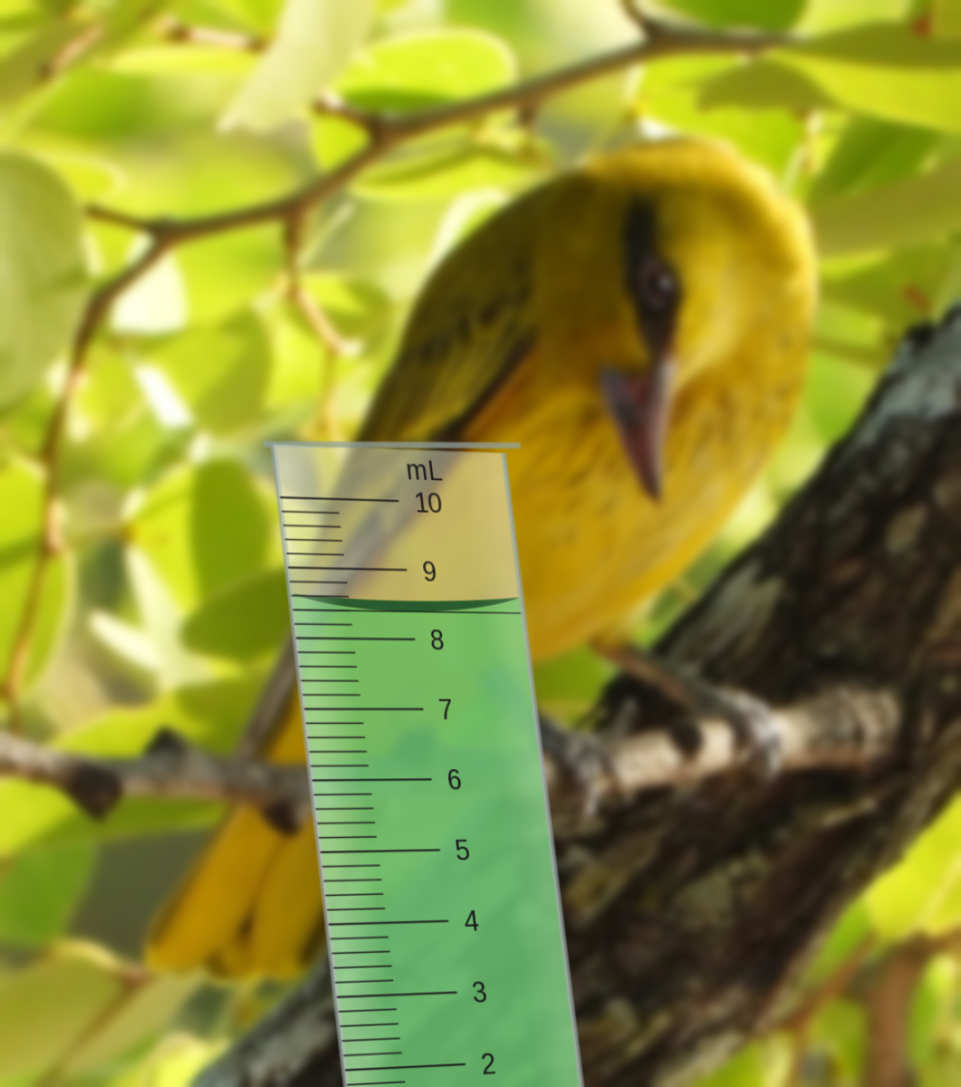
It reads value=8.4 unit=mL
